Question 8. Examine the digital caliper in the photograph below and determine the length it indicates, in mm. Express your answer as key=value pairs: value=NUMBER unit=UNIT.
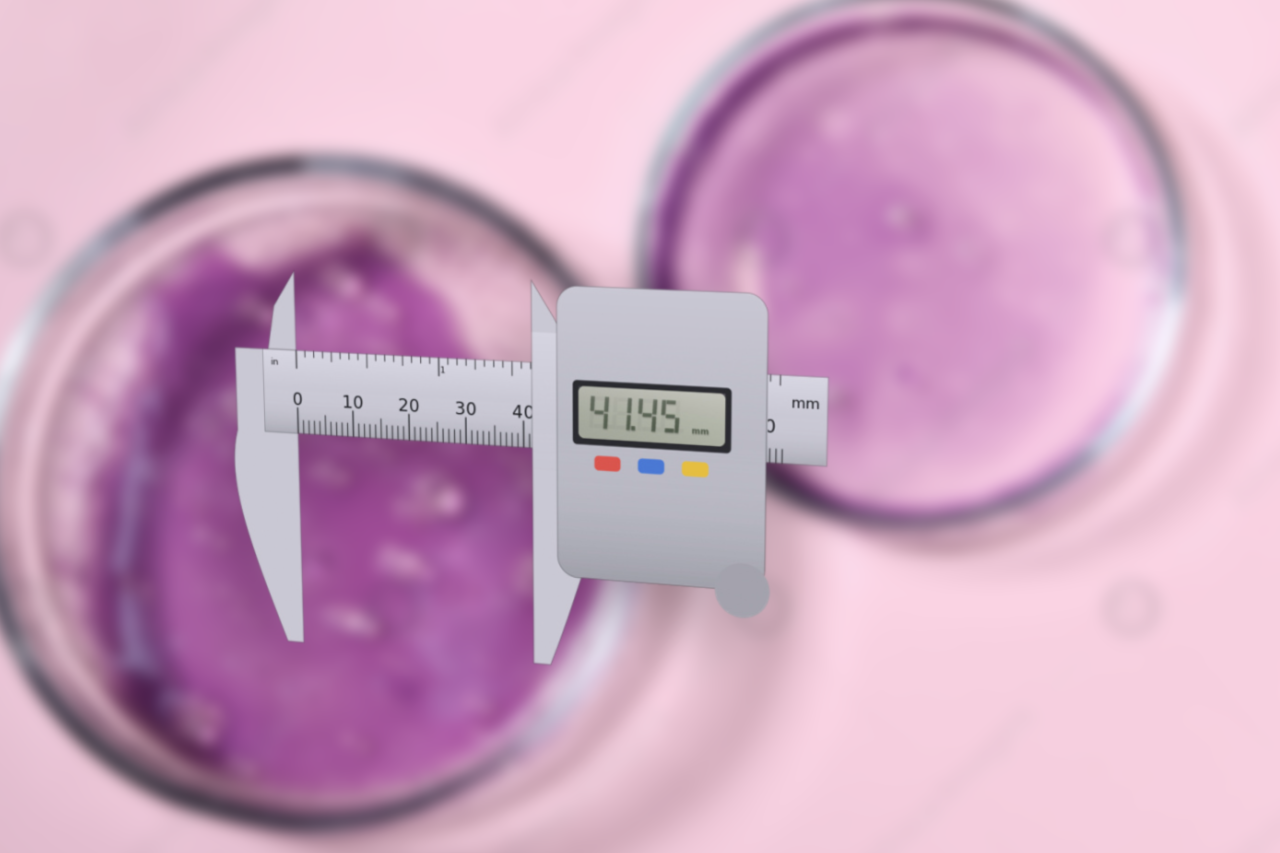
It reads value=41.45 unit=mm
